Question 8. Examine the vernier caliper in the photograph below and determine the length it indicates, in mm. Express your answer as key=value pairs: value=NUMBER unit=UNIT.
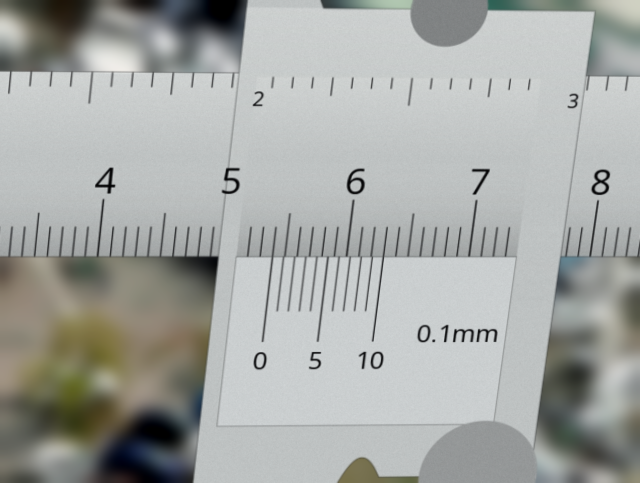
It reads value=54.0 unit=mm
